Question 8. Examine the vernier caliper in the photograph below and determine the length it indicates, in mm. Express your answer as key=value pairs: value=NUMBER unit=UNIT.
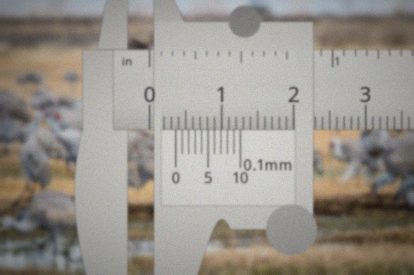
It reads value=3.6 unit=mm
